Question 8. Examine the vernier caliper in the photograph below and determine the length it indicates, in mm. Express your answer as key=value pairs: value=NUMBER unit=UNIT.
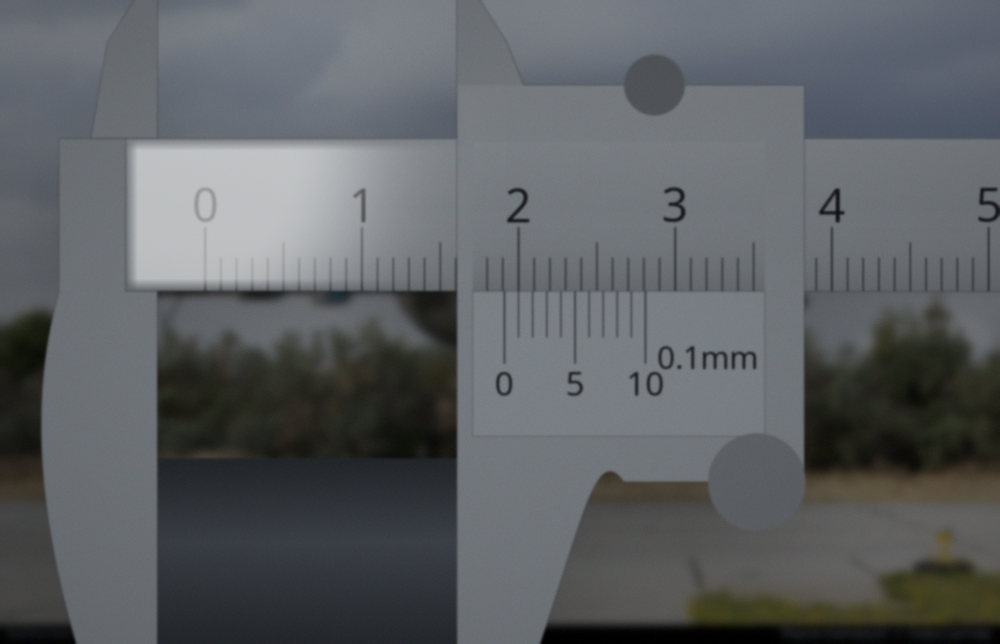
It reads value=19.1 unit=mm
